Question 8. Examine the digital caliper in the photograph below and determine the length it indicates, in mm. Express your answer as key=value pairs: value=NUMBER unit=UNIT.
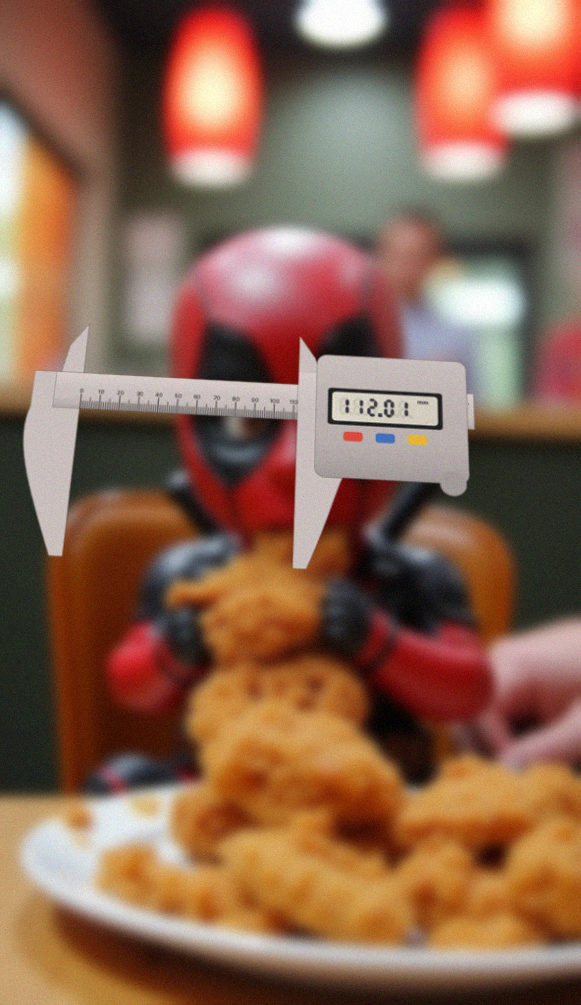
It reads value=112.01 unit=mm
